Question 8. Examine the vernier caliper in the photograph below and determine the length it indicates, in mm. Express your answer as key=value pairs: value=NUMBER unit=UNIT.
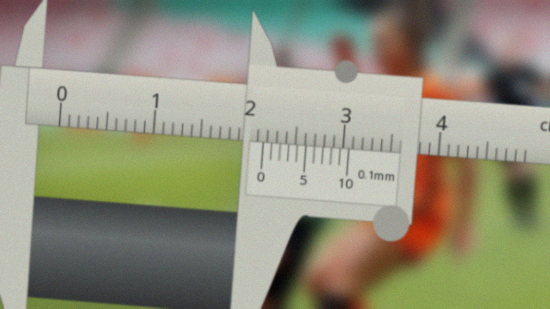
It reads value=21.6 unit=mm
